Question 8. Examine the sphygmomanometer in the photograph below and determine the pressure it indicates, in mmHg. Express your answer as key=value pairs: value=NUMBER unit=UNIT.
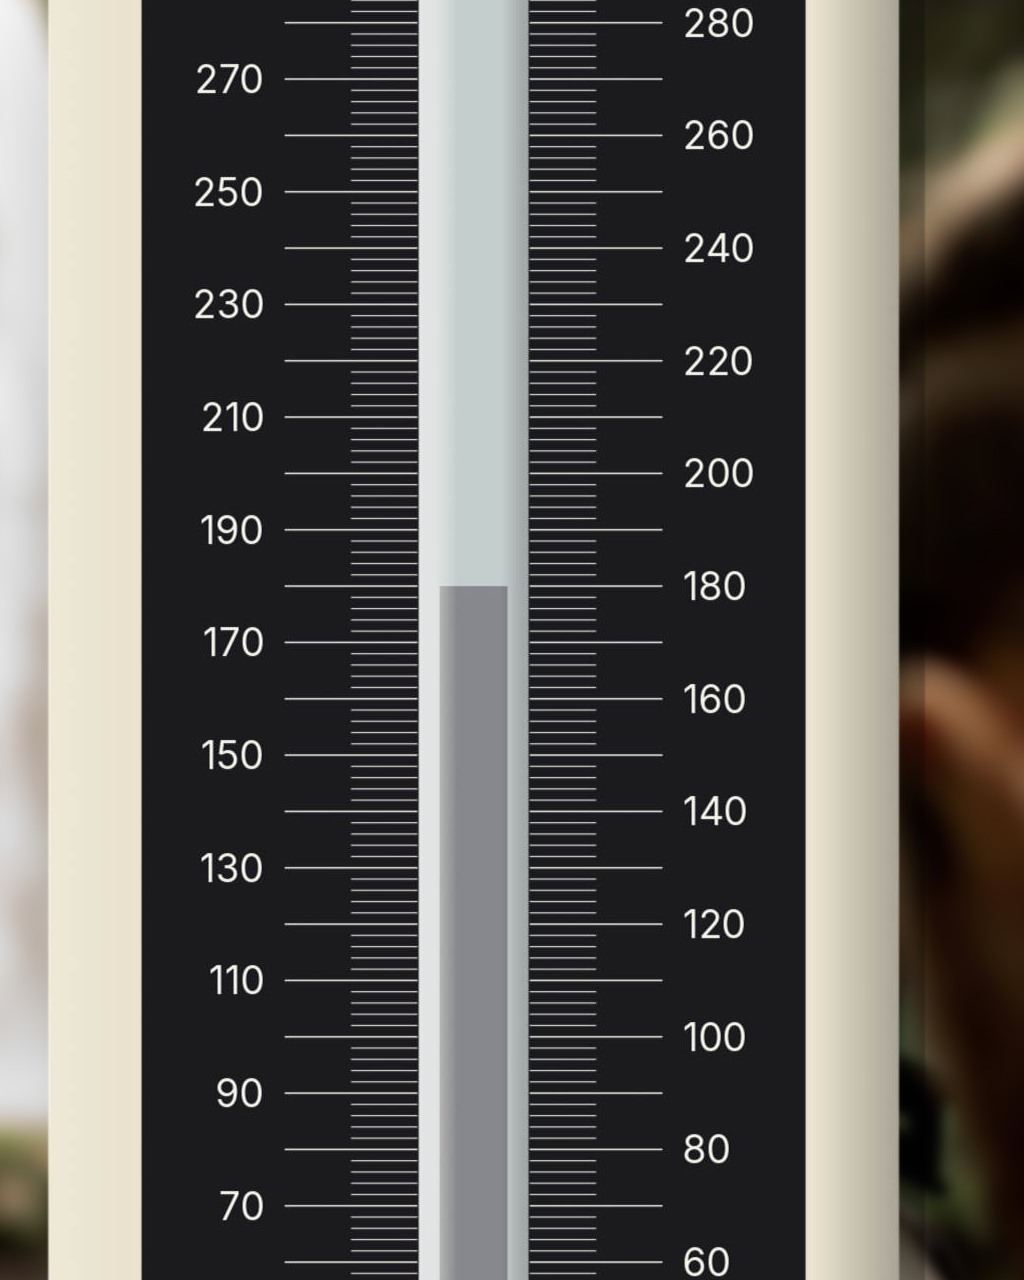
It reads value=180 unit=mmHg
